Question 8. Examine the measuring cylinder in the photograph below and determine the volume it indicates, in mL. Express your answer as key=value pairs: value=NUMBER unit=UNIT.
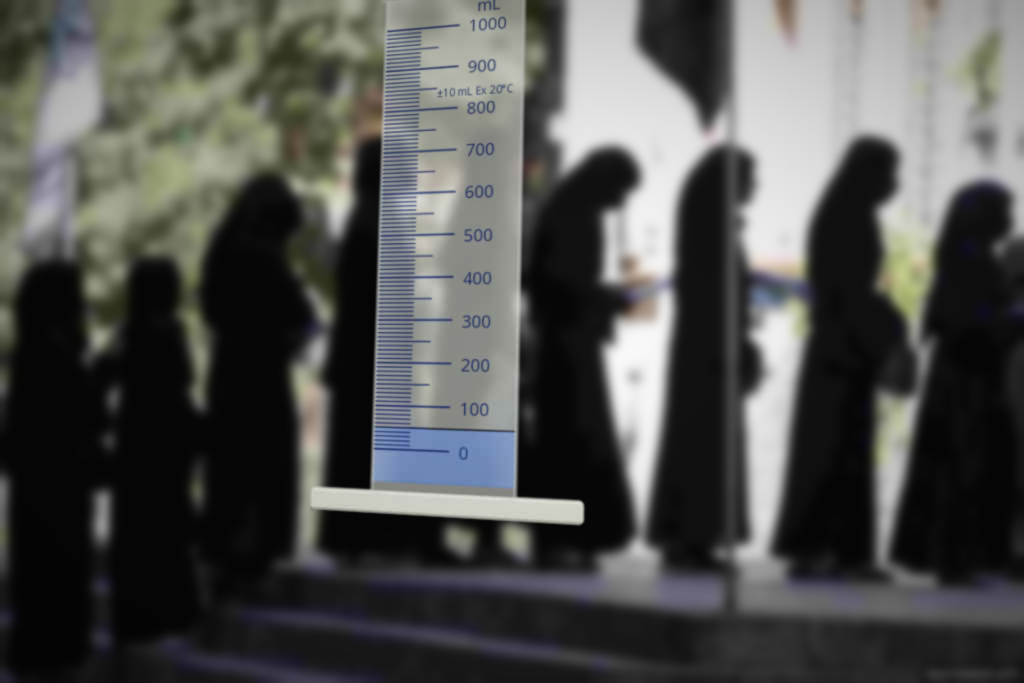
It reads value=50 unit=mL
